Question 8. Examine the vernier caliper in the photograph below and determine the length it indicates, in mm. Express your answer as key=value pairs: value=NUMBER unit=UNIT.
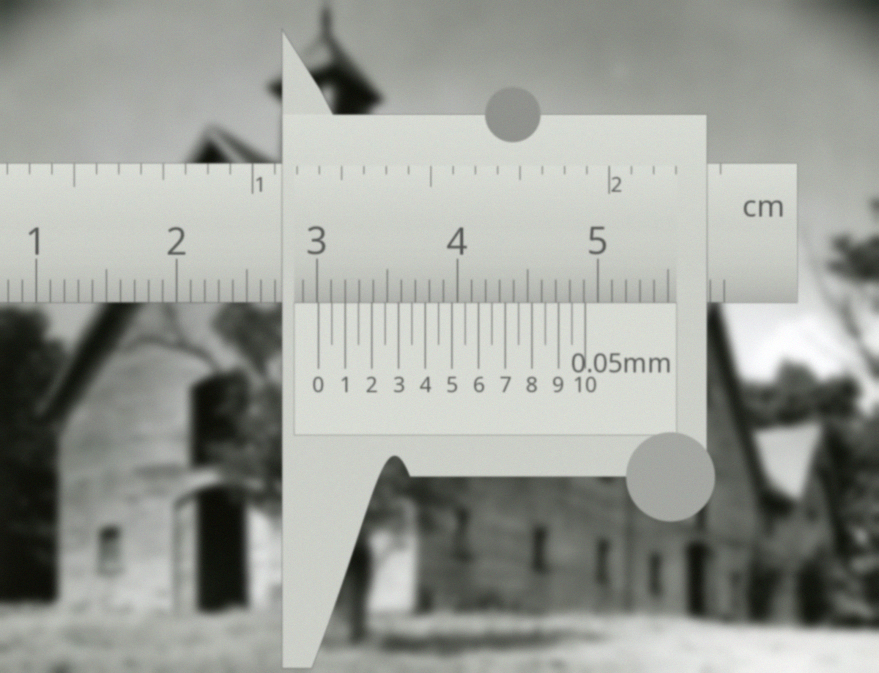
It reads value=30.1 unit=mm
